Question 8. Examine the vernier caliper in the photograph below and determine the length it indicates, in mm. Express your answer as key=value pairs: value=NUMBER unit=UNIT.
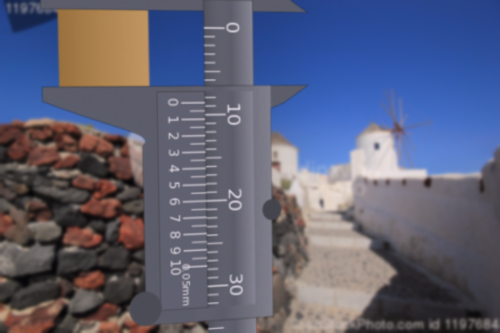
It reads value=8.6 unit=mm
